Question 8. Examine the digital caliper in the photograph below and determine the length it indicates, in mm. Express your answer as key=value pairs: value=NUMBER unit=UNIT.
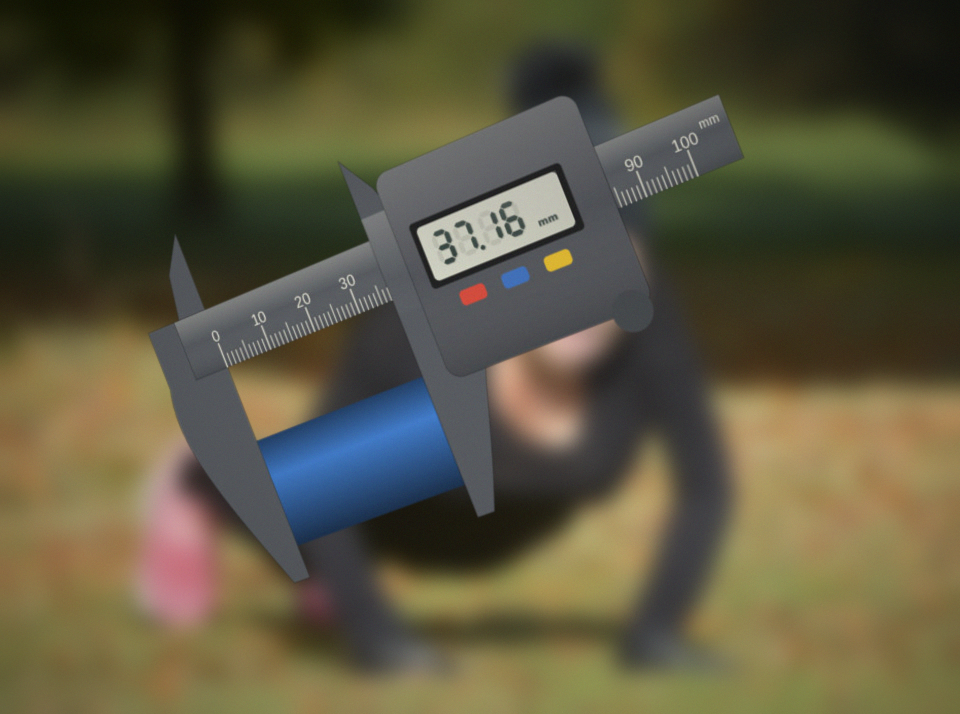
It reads value=37.16 unit=mm
